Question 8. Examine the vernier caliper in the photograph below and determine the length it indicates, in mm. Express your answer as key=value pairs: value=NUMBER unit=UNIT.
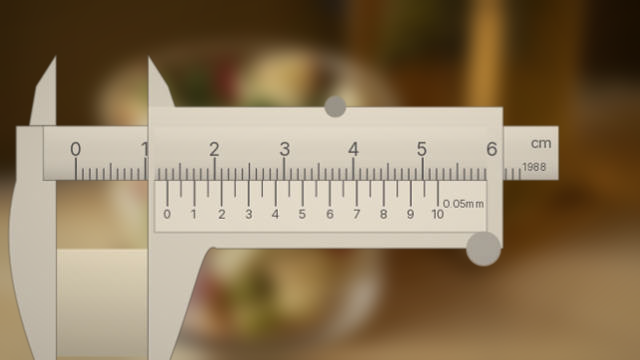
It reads value=13.2 unit=mm
